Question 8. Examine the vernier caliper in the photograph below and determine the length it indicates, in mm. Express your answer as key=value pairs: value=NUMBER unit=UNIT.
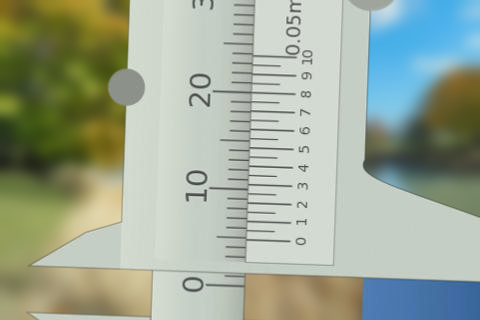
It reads value=4.8 unit=mm
